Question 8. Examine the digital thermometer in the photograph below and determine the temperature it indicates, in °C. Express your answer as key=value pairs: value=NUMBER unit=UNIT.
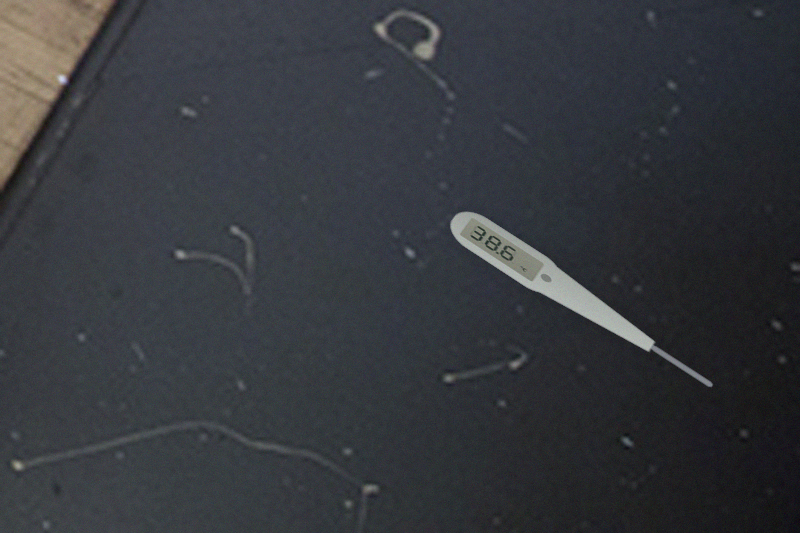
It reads value=38.6 unit=°C
